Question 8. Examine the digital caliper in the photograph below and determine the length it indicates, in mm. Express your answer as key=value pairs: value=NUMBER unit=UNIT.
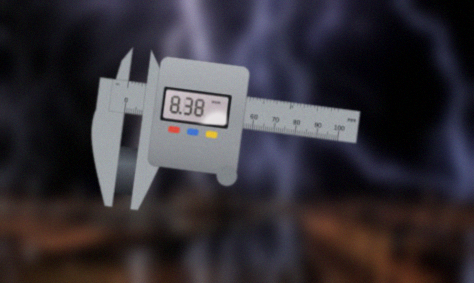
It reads value=8.38 unit=mm
